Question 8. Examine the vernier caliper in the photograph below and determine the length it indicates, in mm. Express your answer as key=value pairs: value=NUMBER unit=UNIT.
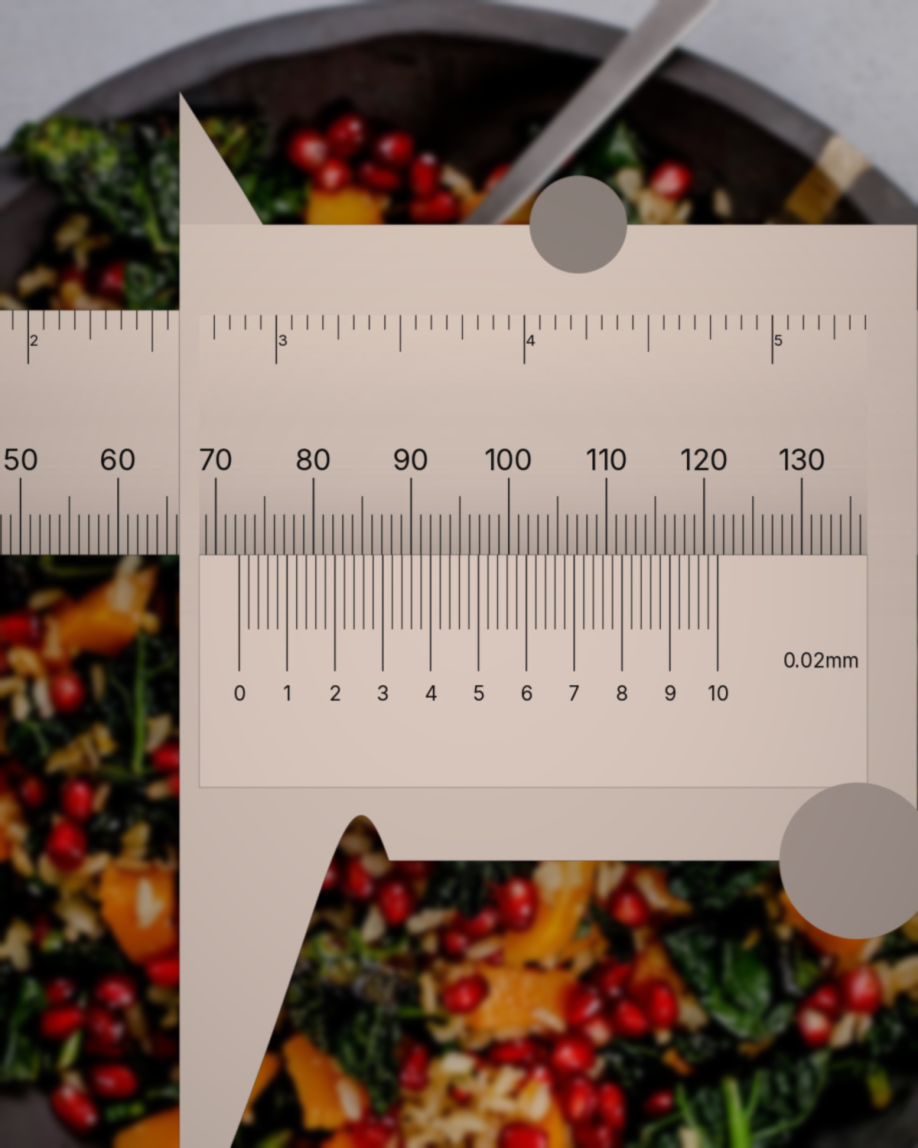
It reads value=72.4 unit=mm
